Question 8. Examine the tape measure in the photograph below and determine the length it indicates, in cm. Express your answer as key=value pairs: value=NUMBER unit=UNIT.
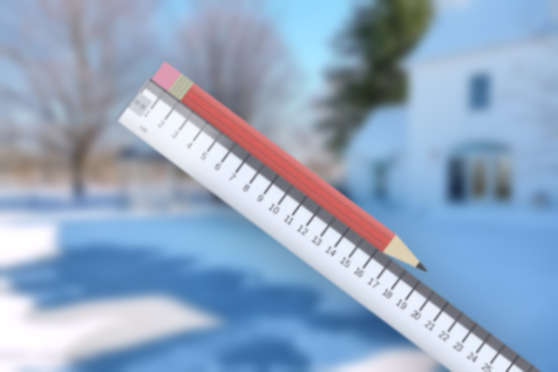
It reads value=19 unit=cm
